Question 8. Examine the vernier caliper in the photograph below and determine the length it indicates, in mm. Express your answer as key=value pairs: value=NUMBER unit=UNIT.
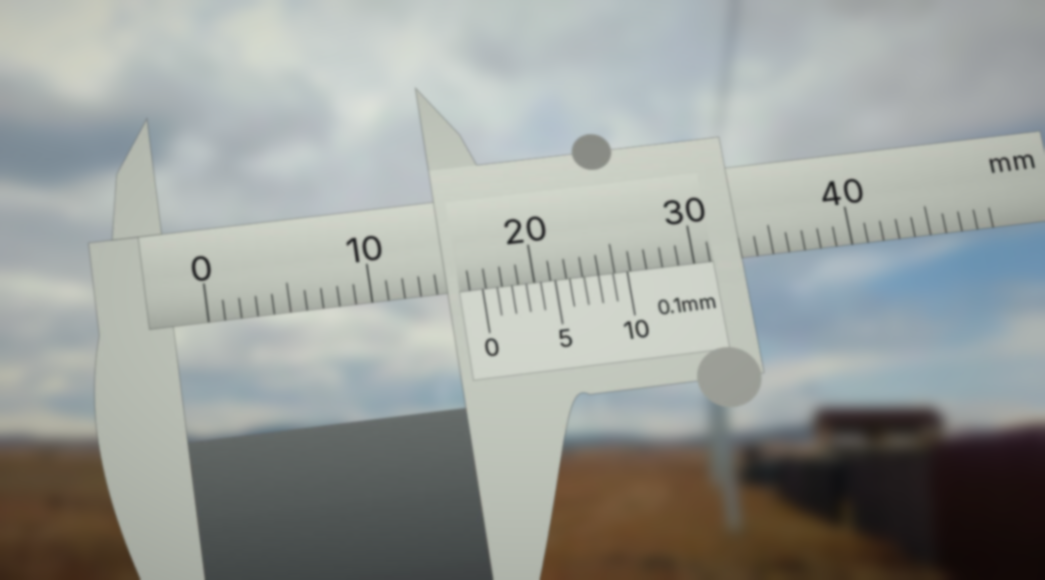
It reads value=16.8 unit=mm
